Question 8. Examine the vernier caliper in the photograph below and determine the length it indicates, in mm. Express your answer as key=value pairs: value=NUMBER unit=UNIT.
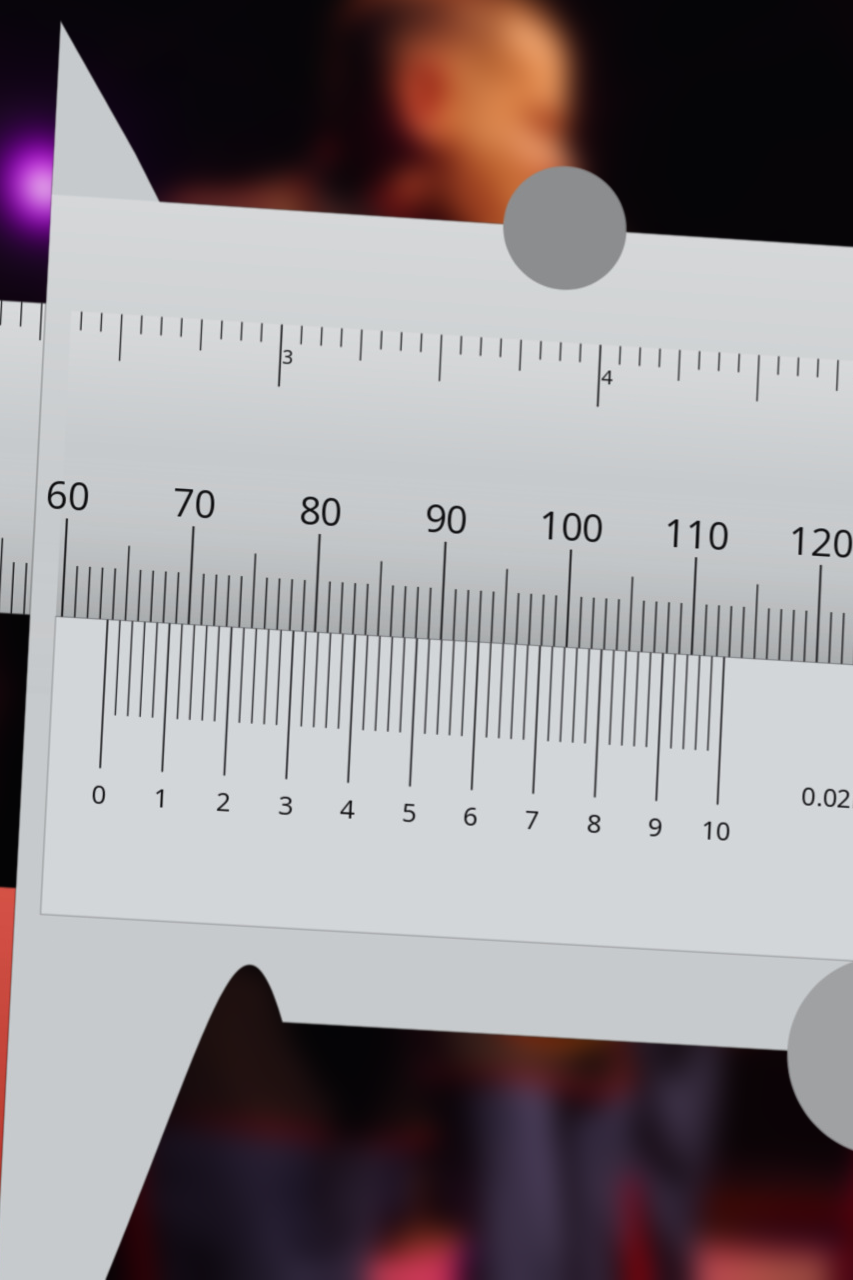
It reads value=63.6 unit=mm
